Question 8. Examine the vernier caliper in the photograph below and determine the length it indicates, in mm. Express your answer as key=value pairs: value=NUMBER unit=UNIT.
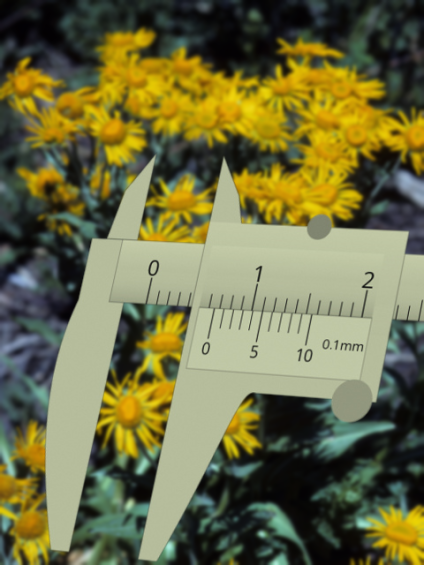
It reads value=6.5 unit=mm
